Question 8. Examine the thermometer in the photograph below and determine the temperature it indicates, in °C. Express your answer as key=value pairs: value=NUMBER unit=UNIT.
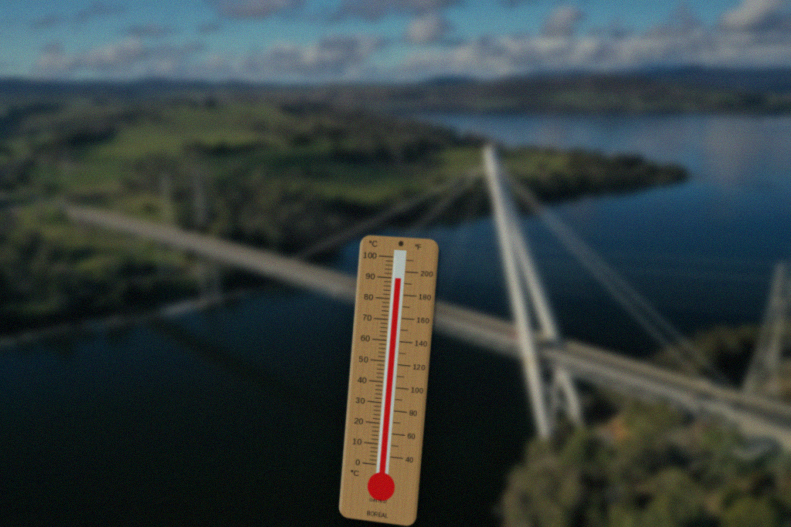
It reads value=90 unit=°C
